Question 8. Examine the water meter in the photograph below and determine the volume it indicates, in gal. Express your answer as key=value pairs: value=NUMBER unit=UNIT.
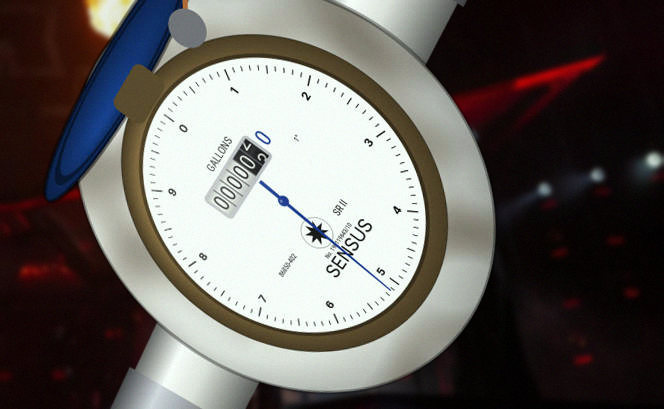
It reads value=25.1 unit=gal
